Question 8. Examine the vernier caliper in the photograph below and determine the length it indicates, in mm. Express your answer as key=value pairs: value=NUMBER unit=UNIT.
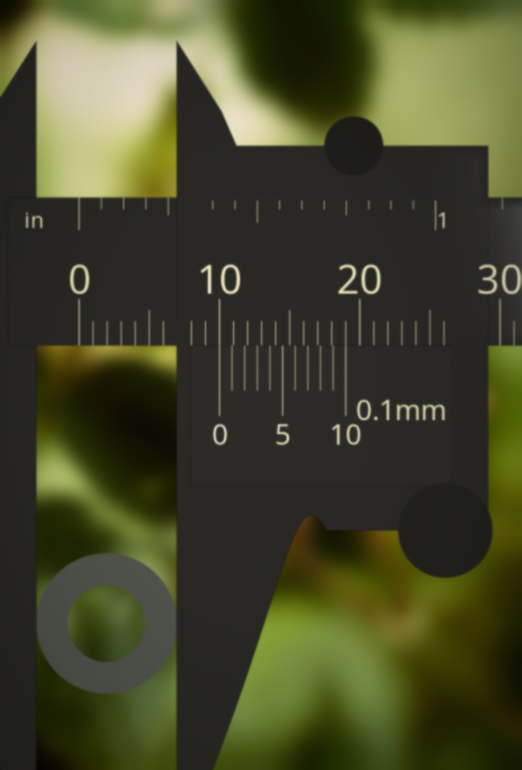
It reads value=10.0 unit=mm
